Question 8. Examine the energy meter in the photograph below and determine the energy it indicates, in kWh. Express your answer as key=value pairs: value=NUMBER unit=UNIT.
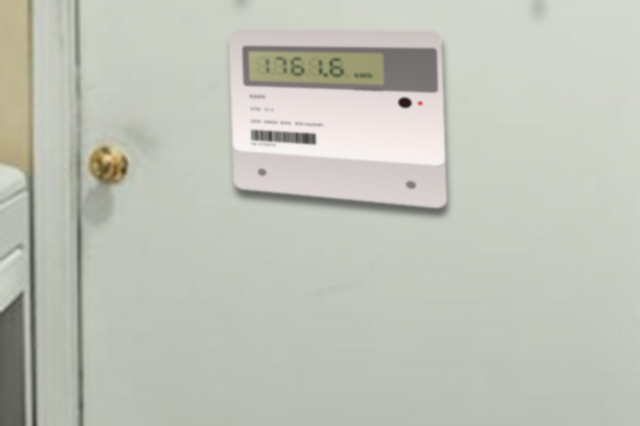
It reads value=1761.6 unit=kWh
